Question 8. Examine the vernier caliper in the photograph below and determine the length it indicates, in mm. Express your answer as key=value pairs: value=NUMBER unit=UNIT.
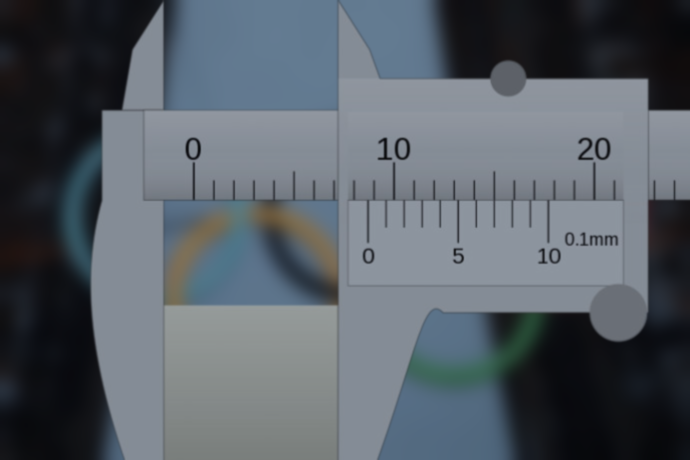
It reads value=8.7 unit=mm
